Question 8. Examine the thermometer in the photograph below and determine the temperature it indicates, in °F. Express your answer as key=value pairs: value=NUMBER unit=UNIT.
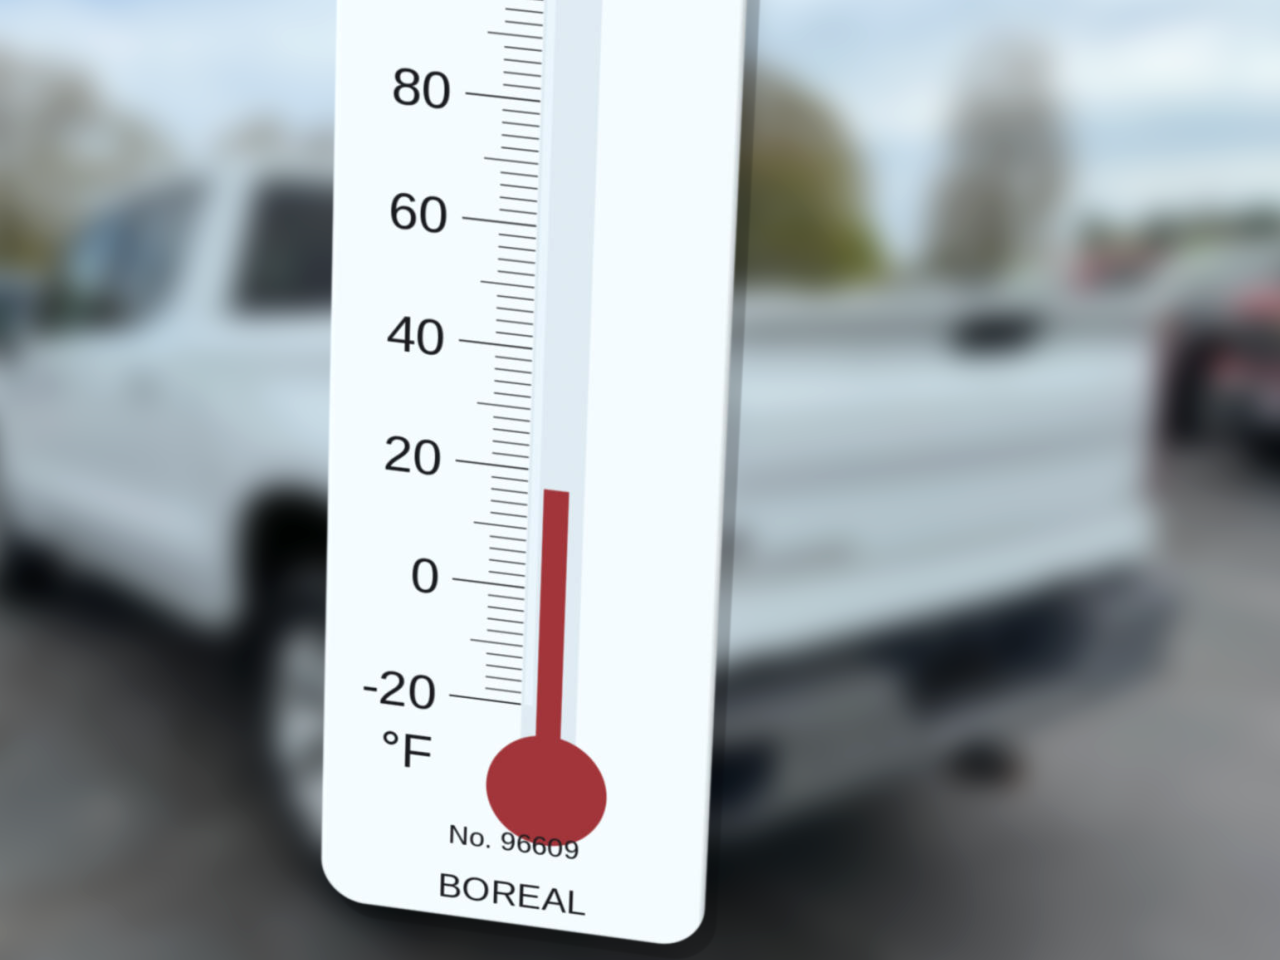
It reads value=17 unit=°F
